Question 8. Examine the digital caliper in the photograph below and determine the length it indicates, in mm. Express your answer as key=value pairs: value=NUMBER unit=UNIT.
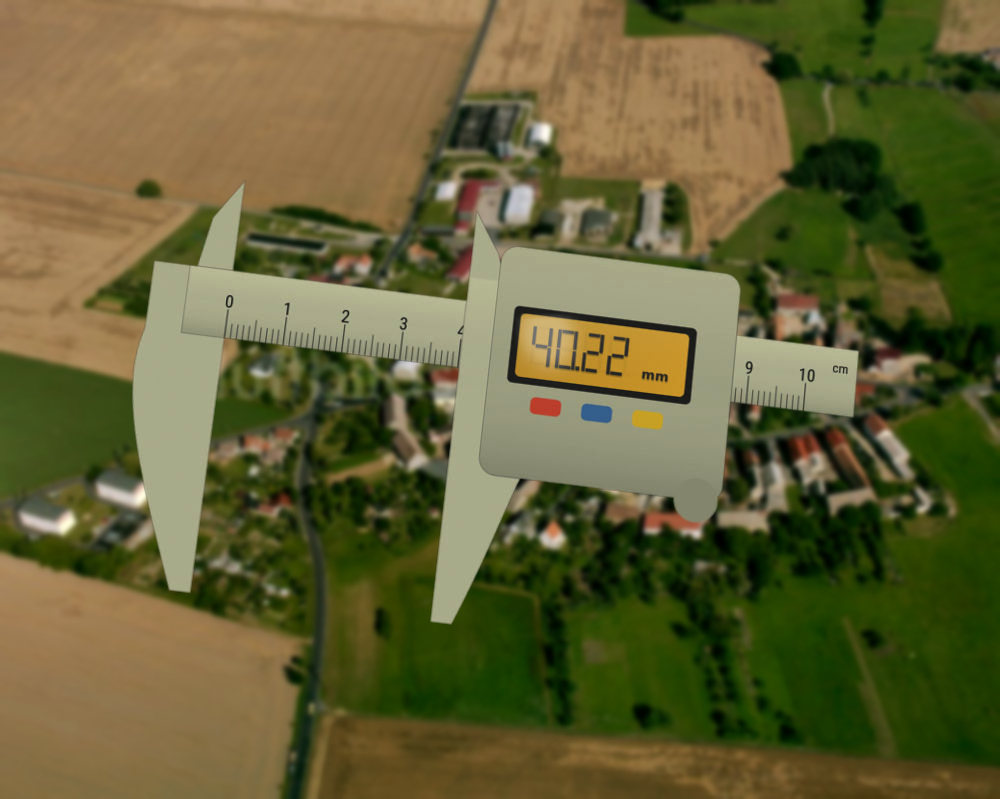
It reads value=40.22 unit=mm
